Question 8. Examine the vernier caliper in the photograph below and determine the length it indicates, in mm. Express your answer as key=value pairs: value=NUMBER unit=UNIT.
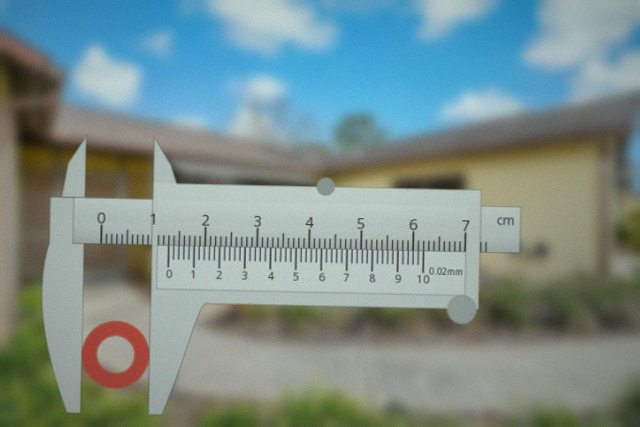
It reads value=13.0 unit=mm
